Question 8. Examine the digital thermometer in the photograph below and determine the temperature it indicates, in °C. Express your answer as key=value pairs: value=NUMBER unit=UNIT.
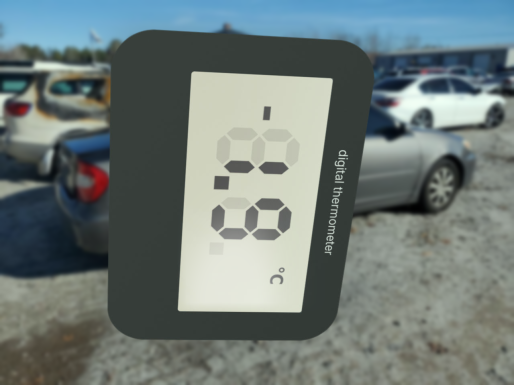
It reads value=-1.9 unit=°C
